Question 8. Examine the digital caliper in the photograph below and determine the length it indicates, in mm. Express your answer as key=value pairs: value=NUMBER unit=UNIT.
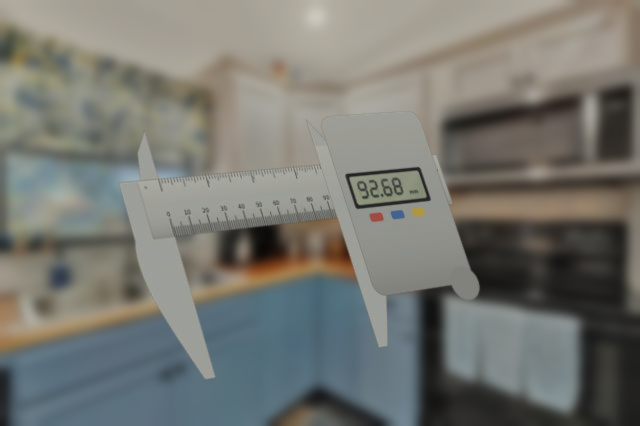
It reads value=92.68 unit=mm
